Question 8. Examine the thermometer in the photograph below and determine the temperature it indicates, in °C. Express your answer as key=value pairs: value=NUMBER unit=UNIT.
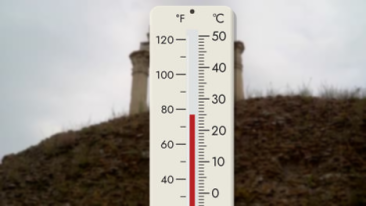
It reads value=25 unit=°C
